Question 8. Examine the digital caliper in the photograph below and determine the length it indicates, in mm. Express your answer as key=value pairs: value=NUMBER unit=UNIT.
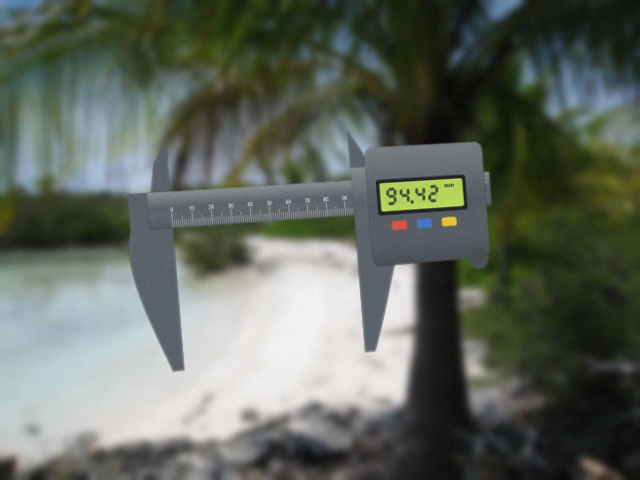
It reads value=94.42 unit=mm
